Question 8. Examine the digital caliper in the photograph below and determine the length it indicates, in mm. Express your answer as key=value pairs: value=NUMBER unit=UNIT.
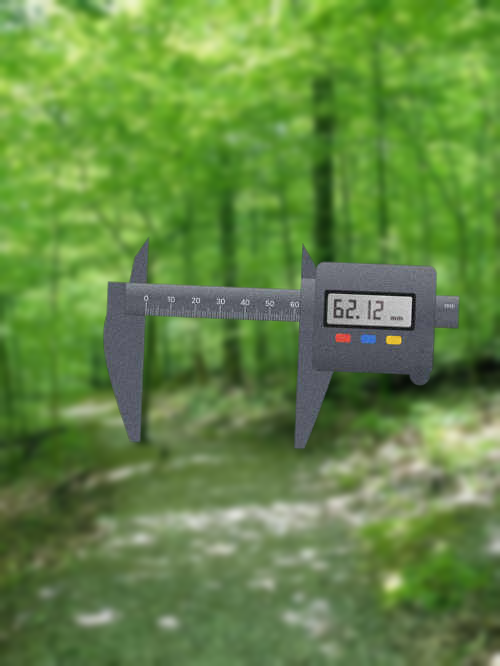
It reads value=62.12 unit=mm
